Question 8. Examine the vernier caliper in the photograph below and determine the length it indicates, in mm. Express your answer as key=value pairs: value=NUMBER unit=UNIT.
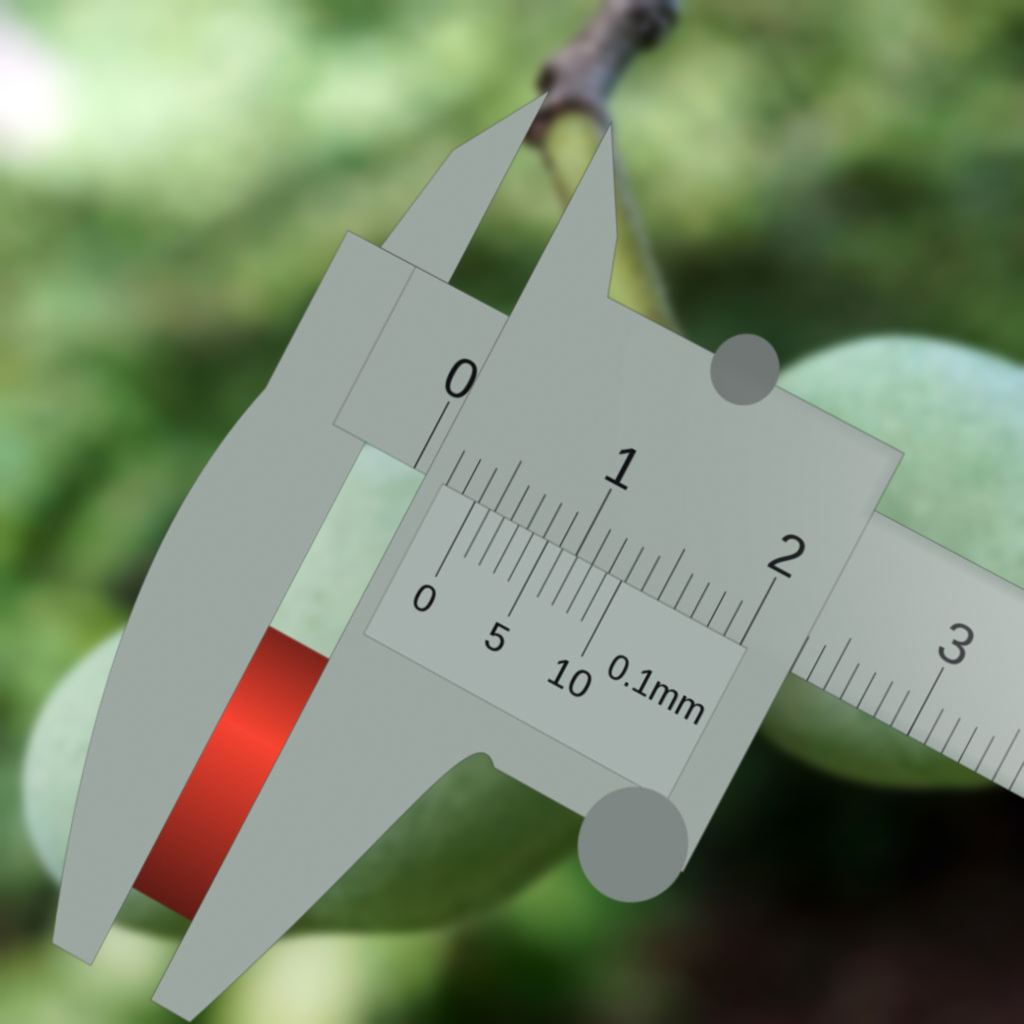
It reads value=3.8 unit=mm
